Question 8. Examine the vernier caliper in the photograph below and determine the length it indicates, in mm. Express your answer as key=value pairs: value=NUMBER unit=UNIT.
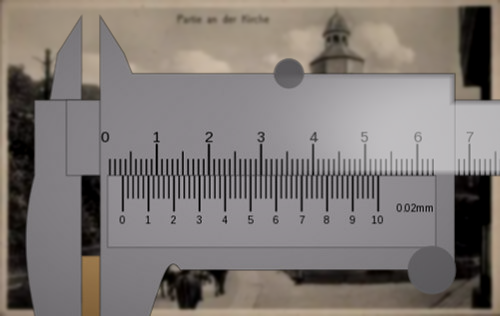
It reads value=3.5 unit=mm
